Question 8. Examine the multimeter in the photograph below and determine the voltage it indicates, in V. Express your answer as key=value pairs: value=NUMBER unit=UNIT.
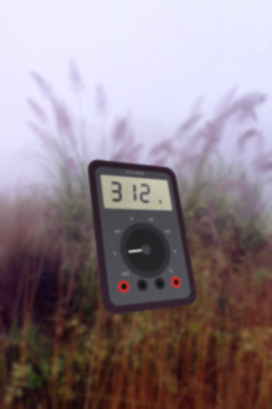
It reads value=312 unit=V
